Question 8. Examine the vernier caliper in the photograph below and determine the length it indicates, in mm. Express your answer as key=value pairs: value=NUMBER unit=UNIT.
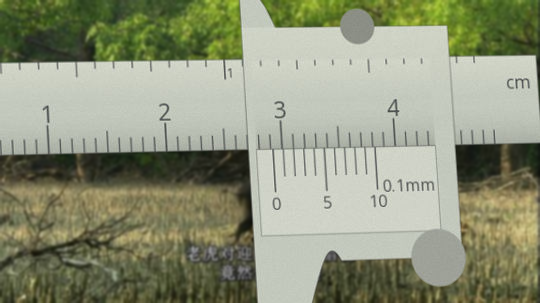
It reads value=29.2 unit=mm
